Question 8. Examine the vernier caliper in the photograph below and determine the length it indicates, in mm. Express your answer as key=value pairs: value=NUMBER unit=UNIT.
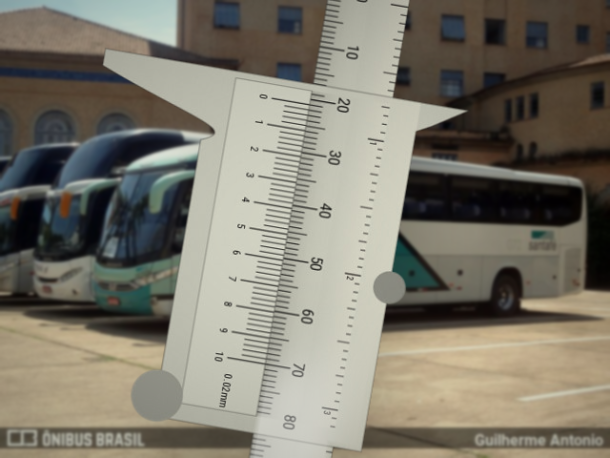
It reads value=21.0 unit=mm
